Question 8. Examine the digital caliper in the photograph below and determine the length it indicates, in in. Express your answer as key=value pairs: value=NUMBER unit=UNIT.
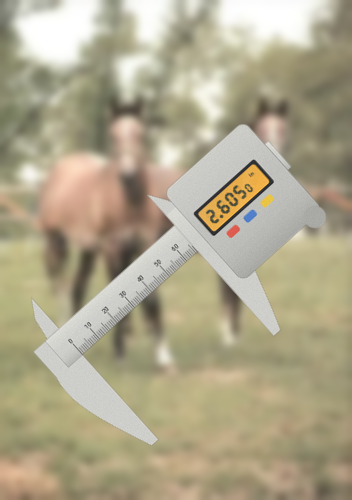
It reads value=2.6050 unit=in
